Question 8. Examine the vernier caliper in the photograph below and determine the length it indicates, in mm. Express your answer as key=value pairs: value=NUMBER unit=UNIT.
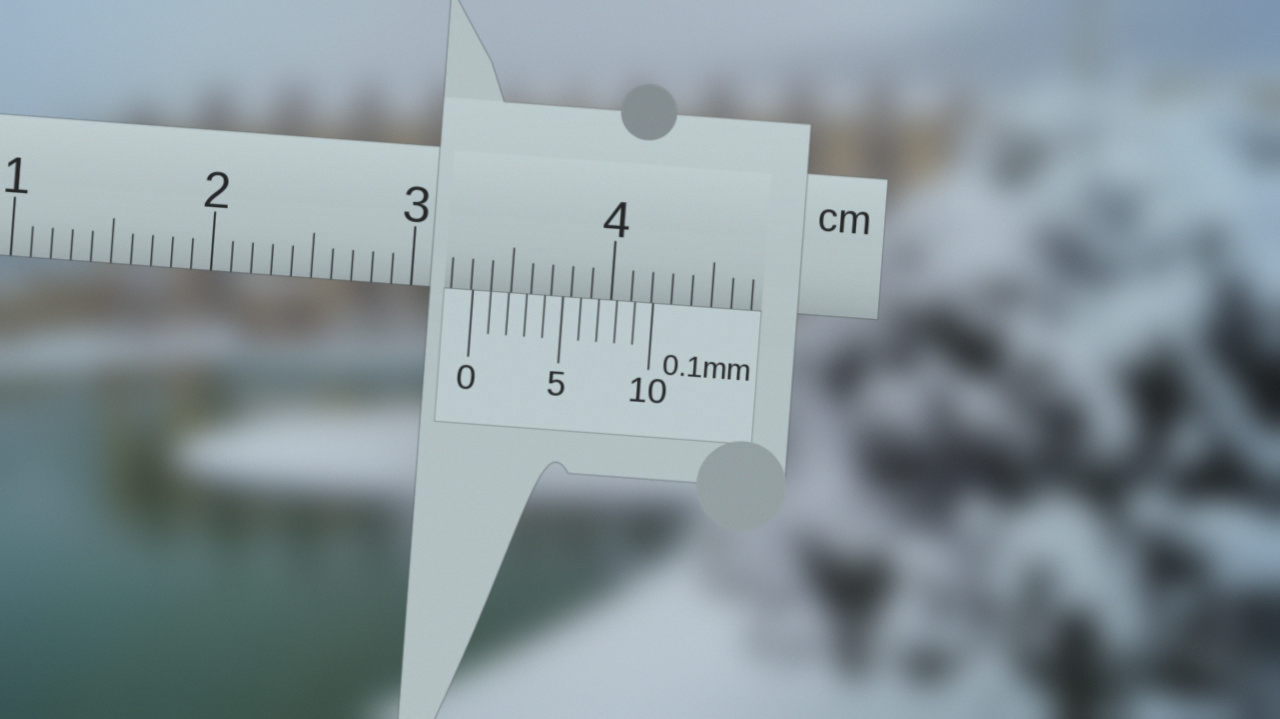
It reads value=33.1 unit=mm
